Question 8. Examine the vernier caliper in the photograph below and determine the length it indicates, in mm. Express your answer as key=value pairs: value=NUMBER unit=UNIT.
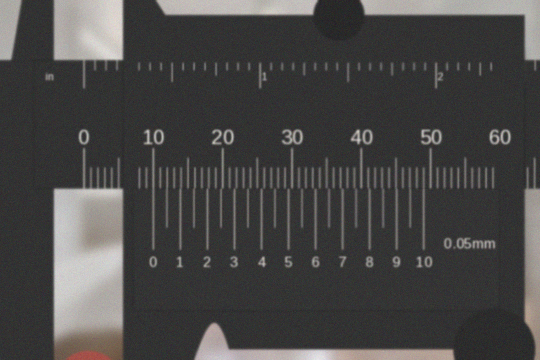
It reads value=10.0 unit=mm
